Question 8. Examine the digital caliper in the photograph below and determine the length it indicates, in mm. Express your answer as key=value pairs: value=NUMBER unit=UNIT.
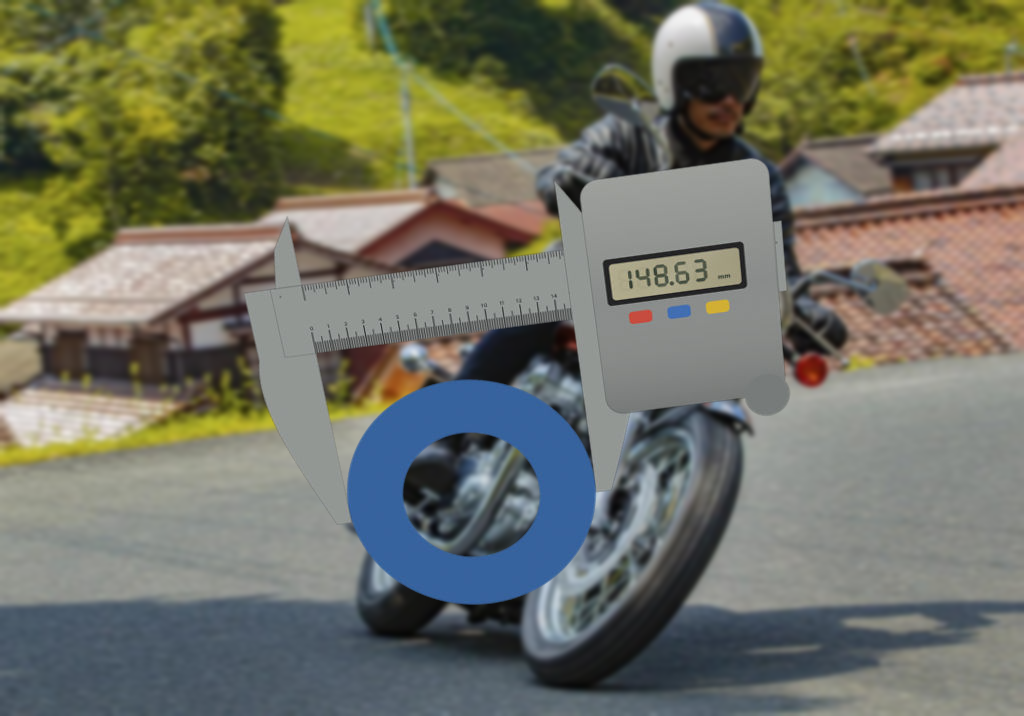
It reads value=148.63 unit=mm
